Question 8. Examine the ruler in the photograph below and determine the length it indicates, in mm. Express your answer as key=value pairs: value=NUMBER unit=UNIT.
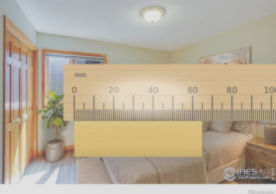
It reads value=65 unit=mm
